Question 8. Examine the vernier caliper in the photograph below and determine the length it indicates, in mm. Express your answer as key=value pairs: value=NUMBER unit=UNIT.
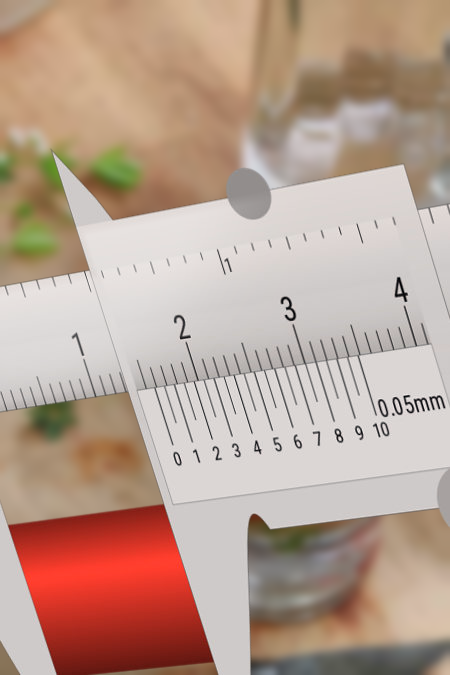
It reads value=15.8 unit=mm
